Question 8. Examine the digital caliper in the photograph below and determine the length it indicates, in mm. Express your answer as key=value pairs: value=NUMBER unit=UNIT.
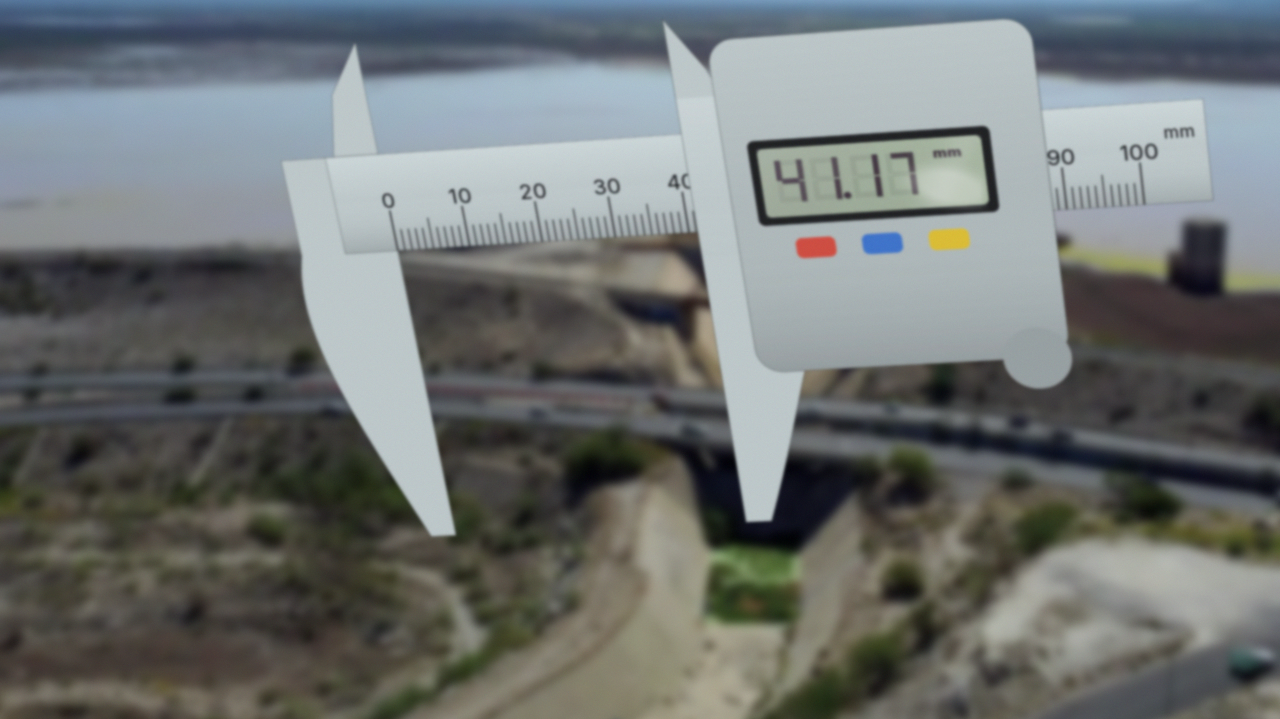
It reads value=41.17 unit=mm
